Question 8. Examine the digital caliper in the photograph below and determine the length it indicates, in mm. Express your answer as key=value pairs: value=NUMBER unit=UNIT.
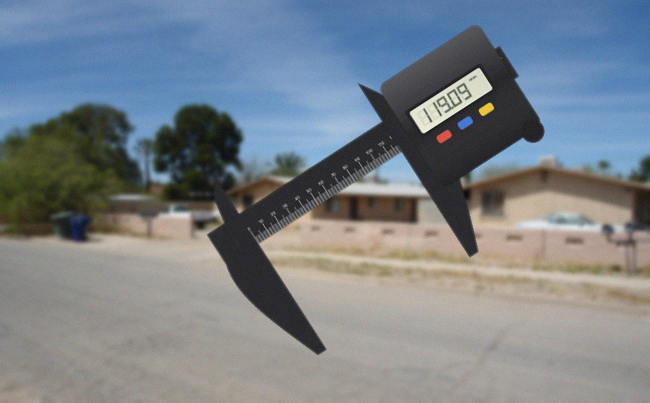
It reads value=119.09 unit=mm
